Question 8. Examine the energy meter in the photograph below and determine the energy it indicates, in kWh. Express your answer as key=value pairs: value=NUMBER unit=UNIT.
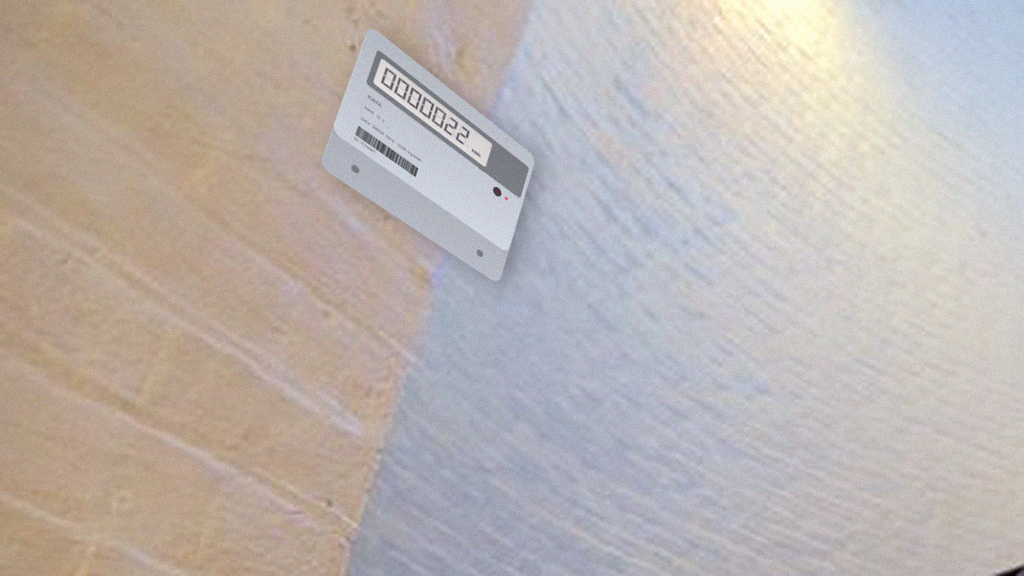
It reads value=22 unit=kWh
